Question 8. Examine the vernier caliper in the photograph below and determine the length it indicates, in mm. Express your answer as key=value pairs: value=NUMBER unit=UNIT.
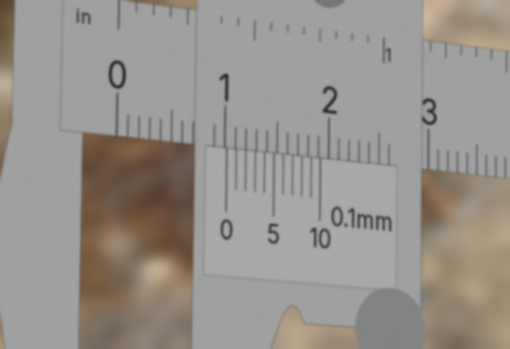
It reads value=10.2 unit=mm
